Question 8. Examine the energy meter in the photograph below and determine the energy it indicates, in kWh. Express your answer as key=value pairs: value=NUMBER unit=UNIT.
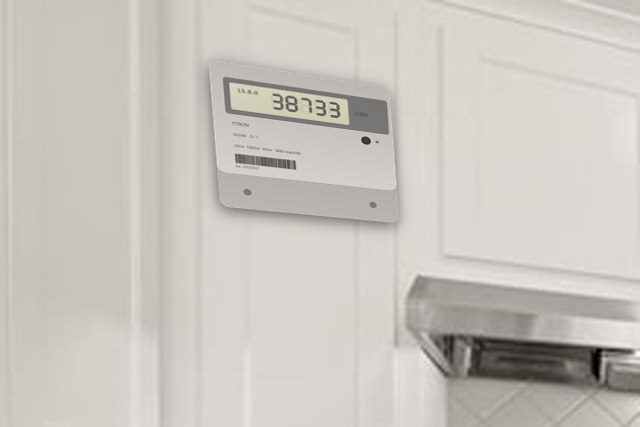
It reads value=38733 unit=kWh
